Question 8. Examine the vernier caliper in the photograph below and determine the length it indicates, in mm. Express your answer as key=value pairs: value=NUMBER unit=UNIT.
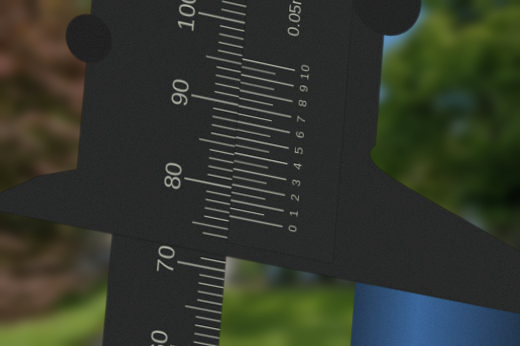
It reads value=76.6 unit=mm
